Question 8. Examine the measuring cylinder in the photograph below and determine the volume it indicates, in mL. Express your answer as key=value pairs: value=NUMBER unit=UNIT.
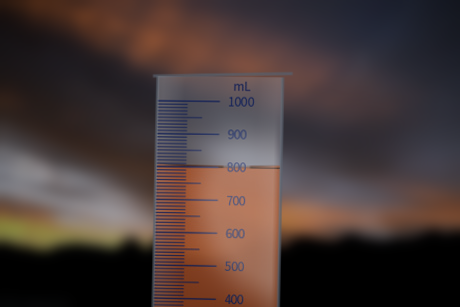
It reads value=800 unit=mL
